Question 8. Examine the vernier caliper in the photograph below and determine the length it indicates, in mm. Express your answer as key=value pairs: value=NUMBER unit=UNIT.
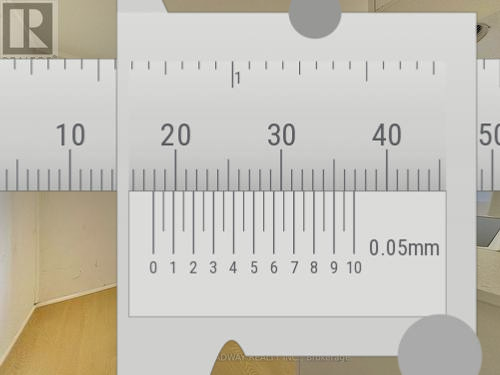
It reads value=17.9 unit=mm
